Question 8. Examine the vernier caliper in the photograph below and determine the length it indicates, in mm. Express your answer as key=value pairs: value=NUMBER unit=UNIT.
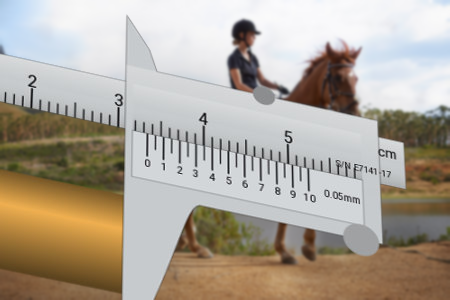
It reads value=33.4 unit=mm
